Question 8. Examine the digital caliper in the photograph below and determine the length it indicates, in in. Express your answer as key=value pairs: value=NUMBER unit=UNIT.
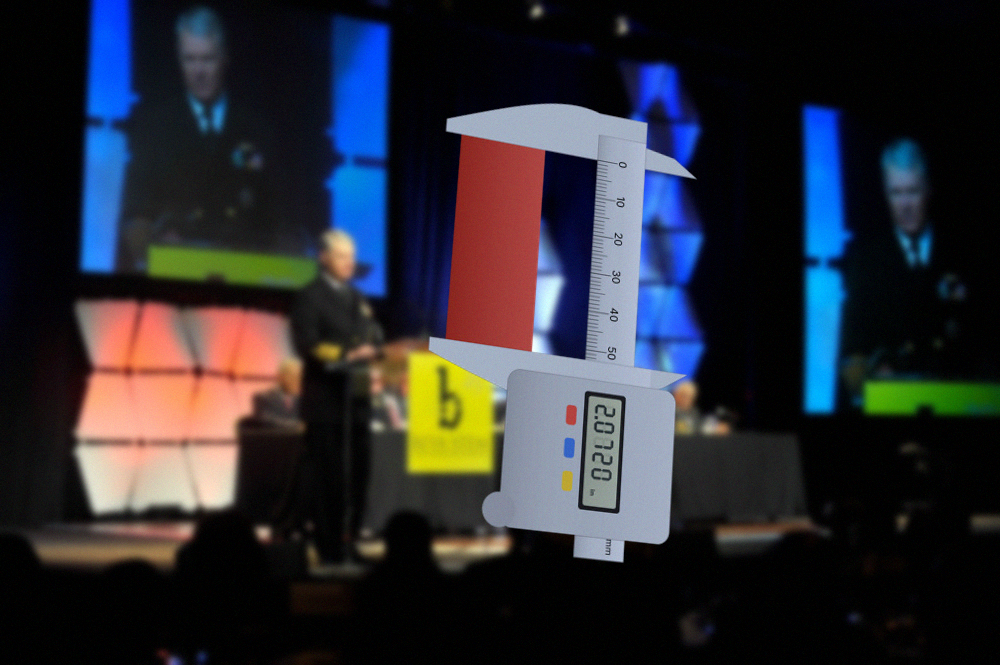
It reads value=2.0720 unit=in
